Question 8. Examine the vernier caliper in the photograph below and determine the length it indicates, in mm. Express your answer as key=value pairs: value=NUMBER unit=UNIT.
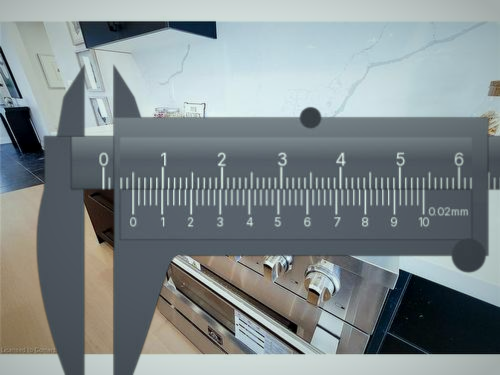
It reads value=5.0 unit=mm
